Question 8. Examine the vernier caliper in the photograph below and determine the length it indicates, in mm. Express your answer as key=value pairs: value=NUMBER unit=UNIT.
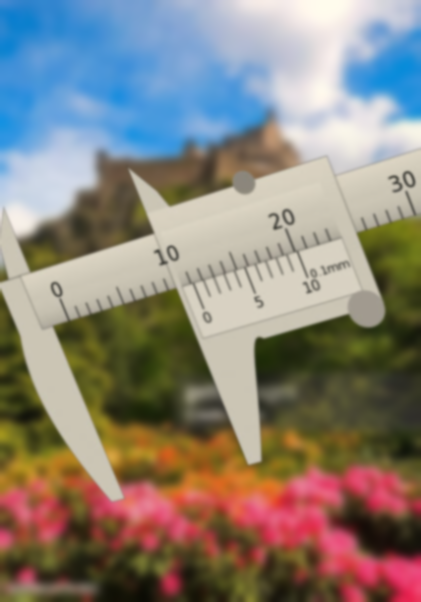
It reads value=11.2 unit=mm
